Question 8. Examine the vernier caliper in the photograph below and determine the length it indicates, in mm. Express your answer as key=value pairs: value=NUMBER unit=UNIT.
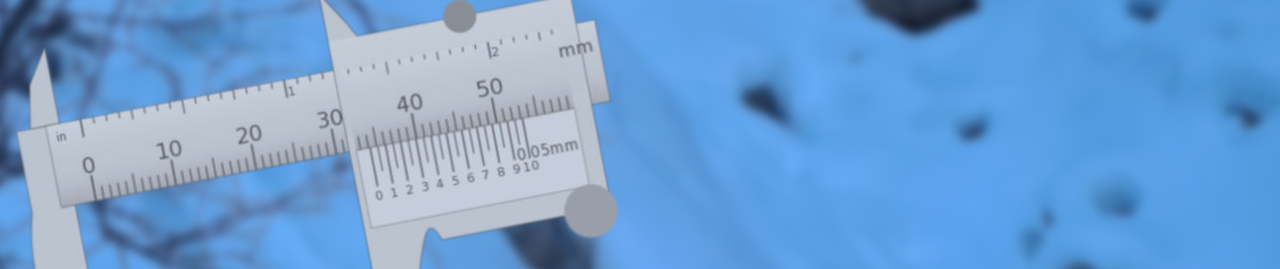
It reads value=34.2 unit=mm
